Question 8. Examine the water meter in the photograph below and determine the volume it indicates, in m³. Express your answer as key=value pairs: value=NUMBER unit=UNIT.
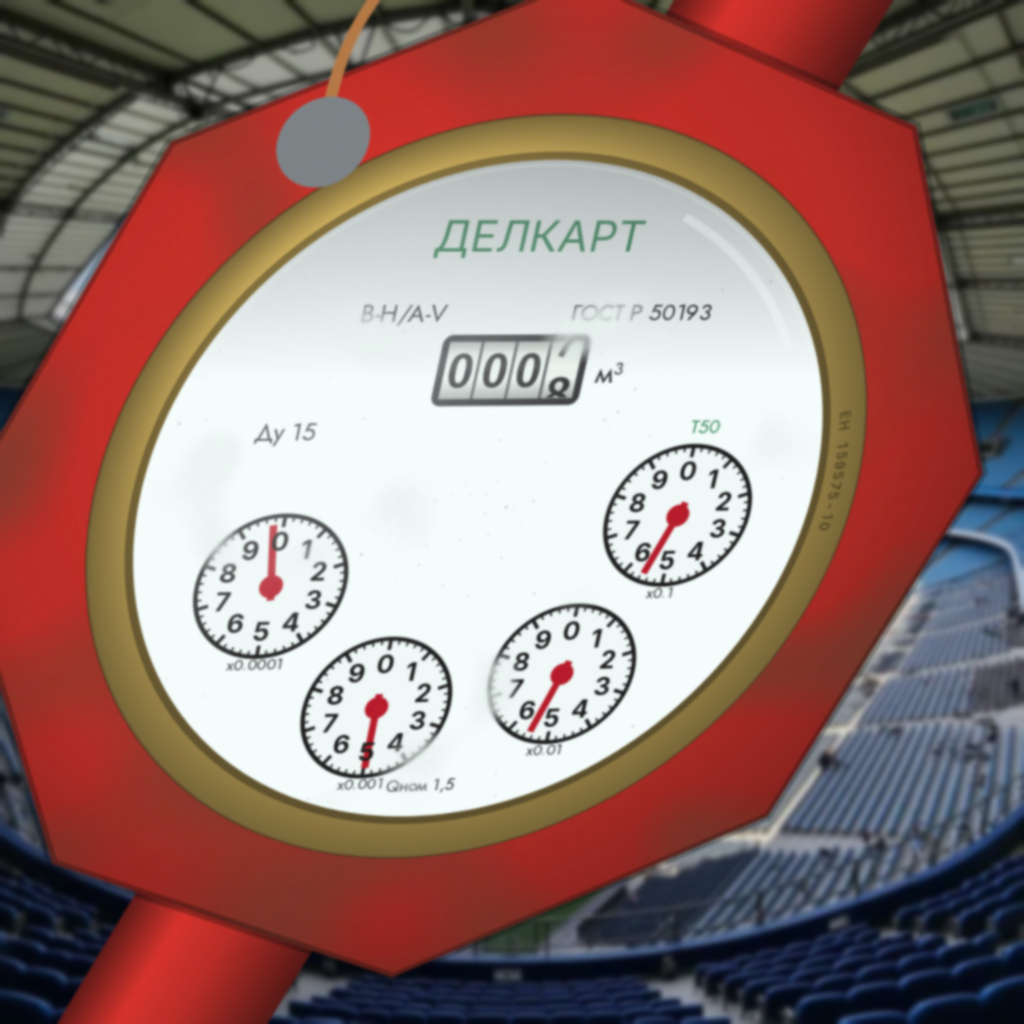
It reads value=7.5549 unit=m³
